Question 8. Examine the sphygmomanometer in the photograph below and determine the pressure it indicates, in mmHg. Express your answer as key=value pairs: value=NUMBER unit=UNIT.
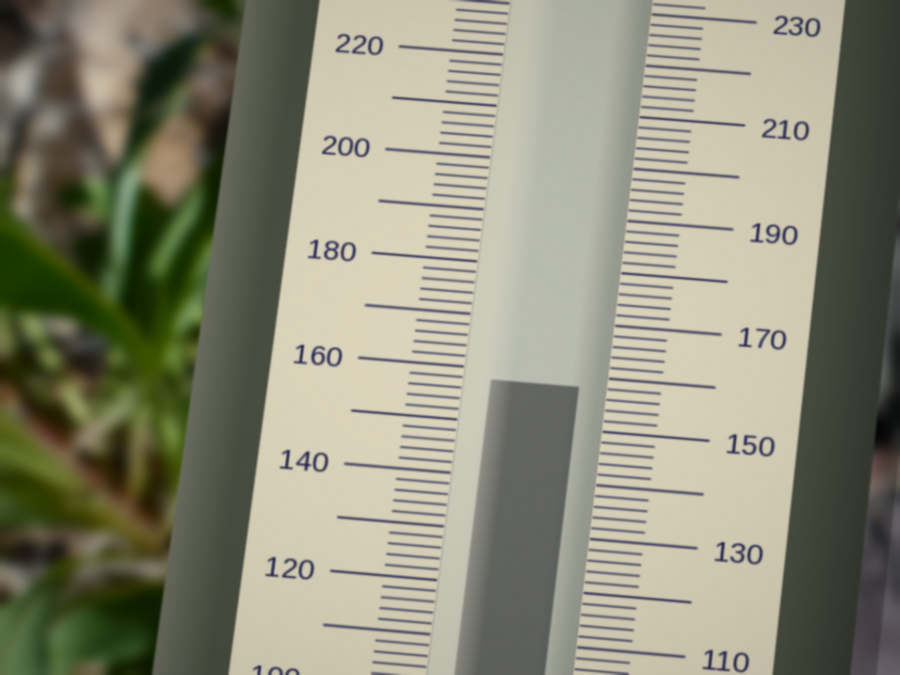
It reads value=158 unit=mmHg
